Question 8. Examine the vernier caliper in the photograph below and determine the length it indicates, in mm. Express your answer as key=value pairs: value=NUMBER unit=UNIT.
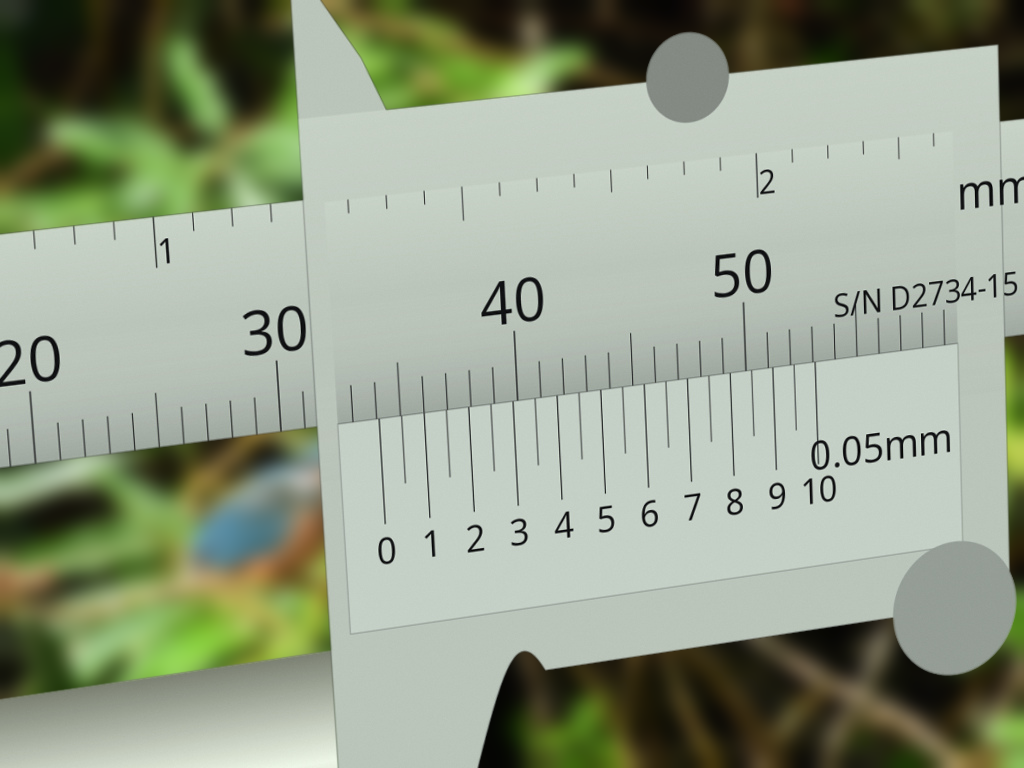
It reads value=34.1 unit=mm
